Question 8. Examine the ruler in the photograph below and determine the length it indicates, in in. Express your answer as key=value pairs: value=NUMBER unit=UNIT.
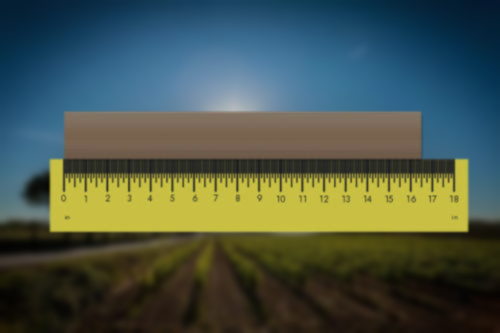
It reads value=16.5 unit=in
